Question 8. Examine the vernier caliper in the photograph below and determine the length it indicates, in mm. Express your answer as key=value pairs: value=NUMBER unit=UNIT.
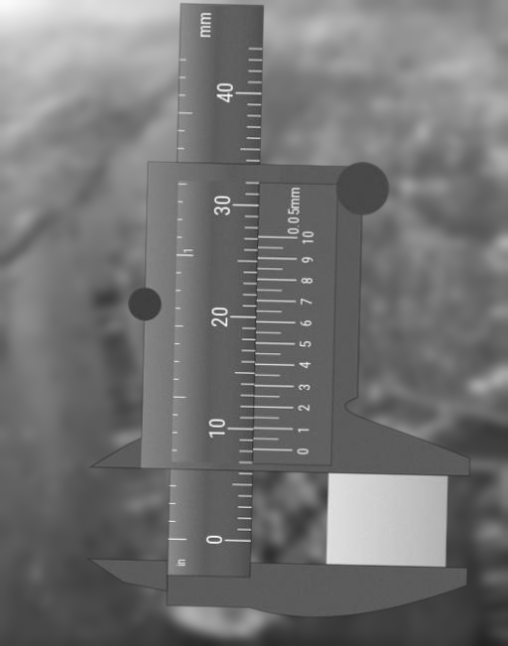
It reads value=8.2 unit=mm
